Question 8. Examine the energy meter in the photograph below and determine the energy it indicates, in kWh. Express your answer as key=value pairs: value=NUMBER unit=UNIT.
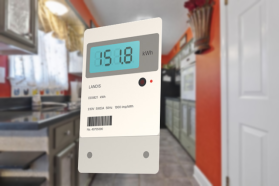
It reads value=151.8 unit=kWh
